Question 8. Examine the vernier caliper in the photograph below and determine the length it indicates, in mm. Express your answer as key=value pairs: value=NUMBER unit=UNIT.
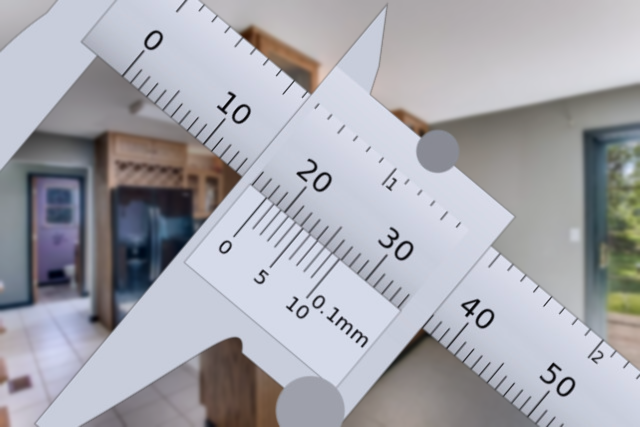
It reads value=17.8 unit=mm
